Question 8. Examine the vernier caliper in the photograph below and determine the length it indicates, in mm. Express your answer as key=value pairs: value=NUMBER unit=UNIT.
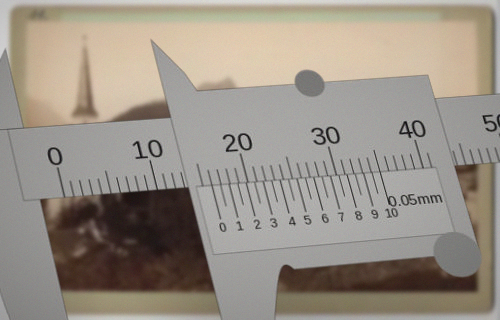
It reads value=16.0 unit=mm
